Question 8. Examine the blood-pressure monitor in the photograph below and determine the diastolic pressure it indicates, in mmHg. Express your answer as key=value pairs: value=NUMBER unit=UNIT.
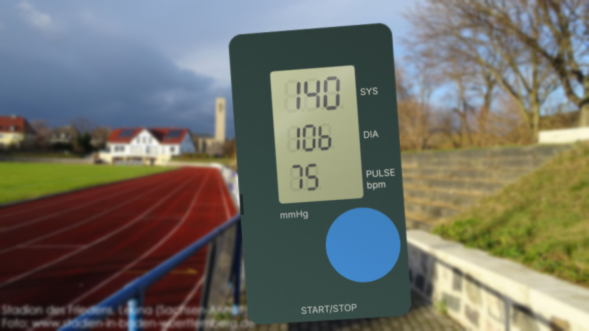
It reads value=106 unit=mmHg
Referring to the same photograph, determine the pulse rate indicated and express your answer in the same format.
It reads value=75 unit=bpm
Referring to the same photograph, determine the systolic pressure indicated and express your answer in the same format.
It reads value=140 unit=mmHg
